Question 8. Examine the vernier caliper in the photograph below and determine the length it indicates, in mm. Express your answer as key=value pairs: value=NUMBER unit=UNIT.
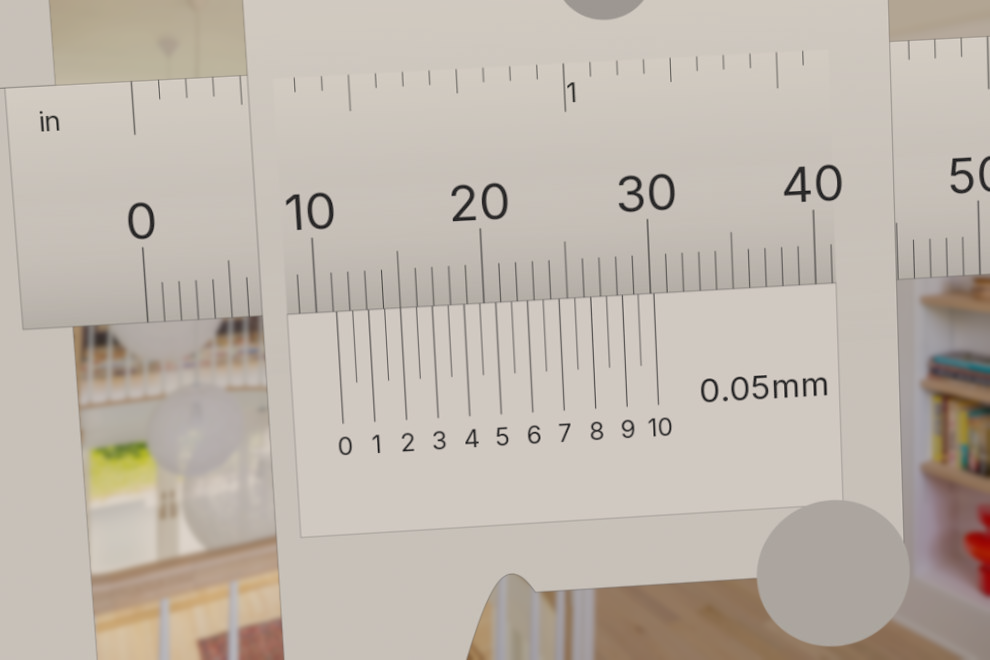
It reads value=11.2 unit=mm
